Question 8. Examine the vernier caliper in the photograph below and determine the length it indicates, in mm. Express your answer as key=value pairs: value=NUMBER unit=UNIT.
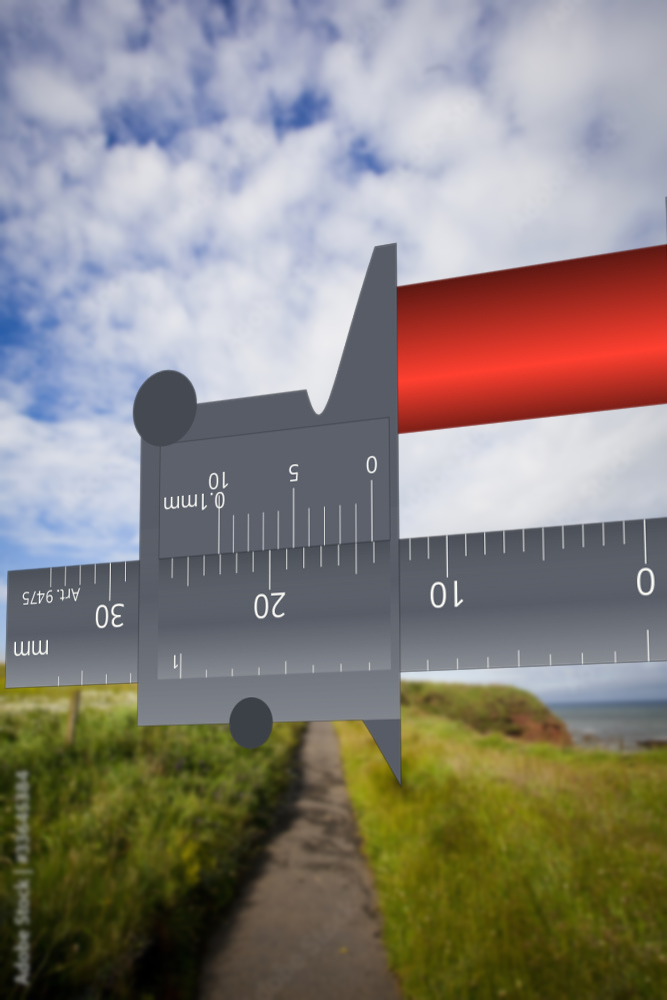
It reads value=14.1 unit=mm
